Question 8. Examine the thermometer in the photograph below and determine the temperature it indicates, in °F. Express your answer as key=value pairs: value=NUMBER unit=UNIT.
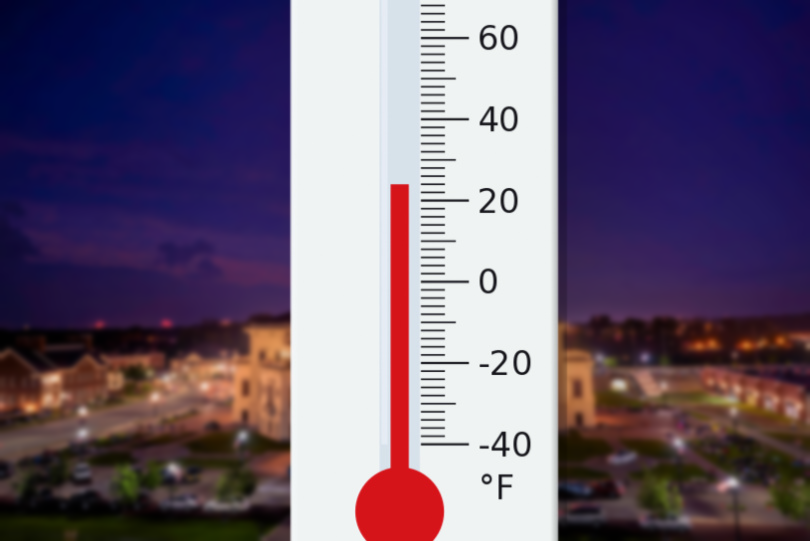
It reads value=24 unit=°F
